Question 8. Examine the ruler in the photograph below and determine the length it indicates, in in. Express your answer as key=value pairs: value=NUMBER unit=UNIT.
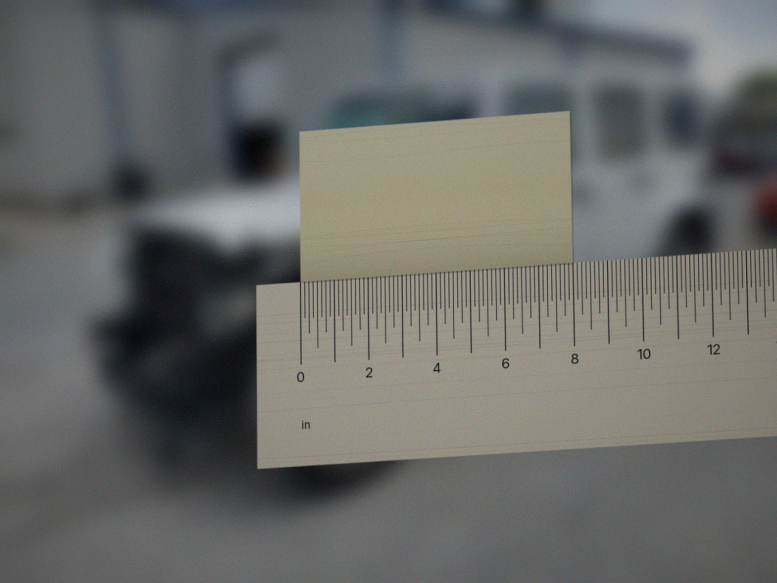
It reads value=8 unit=in
